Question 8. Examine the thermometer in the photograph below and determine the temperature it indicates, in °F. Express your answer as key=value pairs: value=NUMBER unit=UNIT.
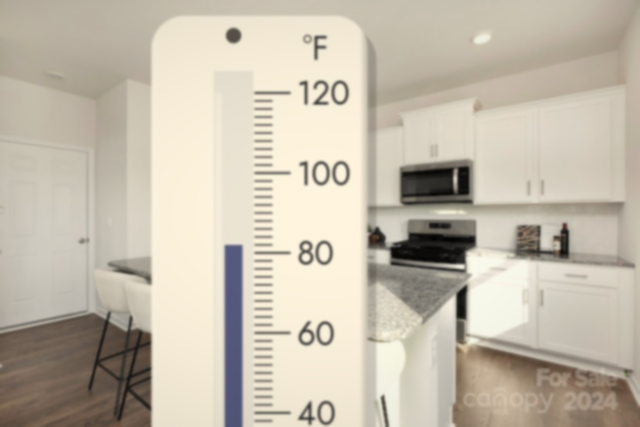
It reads value=82 unit=°F
